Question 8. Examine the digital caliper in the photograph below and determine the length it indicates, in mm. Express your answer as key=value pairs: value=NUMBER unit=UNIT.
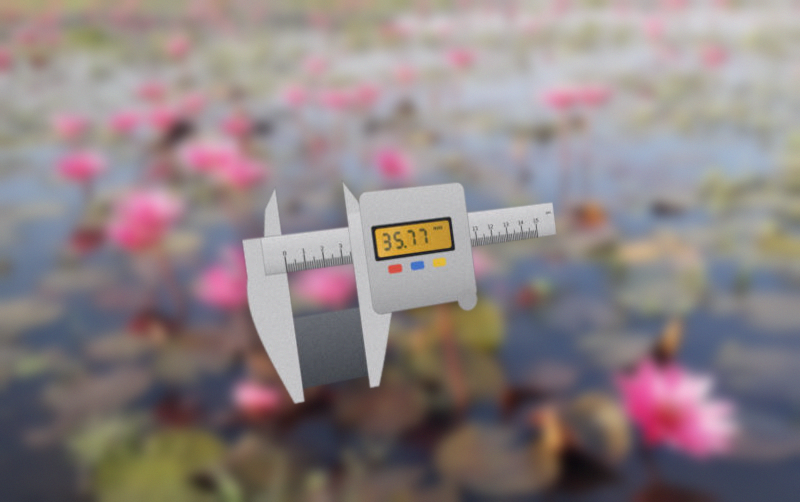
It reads value=35.77 unit=mm
